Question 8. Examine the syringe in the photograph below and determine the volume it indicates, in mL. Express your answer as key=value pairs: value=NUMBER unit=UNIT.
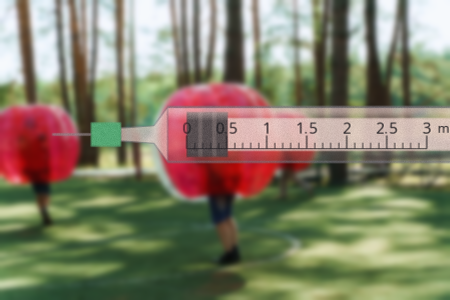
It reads value=0 unit=mL
